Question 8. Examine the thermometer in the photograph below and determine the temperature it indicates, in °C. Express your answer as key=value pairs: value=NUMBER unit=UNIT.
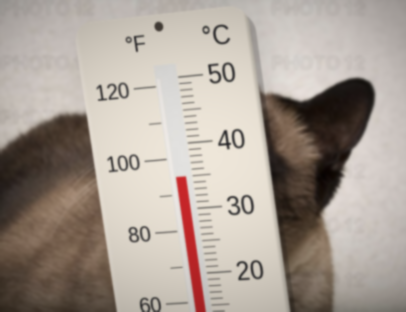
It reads value=35 unit=°C
